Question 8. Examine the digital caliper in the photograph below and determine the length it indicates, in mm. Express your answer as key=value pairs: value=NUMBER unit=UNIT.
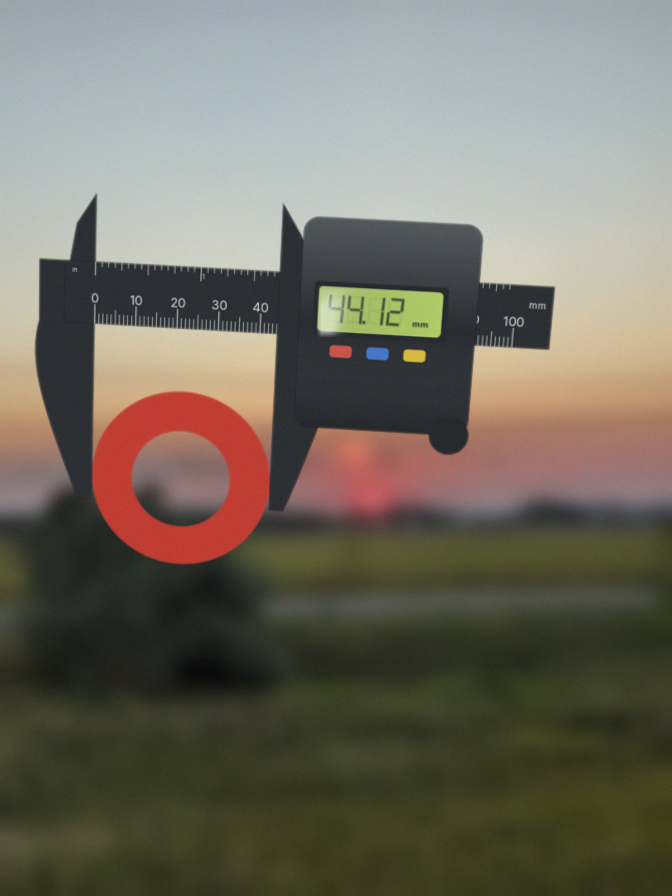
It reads value=44.12 unit=mm
